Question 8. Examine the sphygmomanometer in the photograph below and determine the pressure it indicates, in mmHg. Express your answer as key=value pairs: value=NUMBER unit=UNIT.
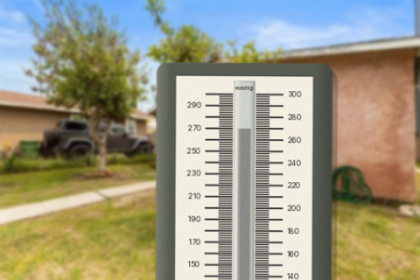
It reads value=270 unit=mmHg
